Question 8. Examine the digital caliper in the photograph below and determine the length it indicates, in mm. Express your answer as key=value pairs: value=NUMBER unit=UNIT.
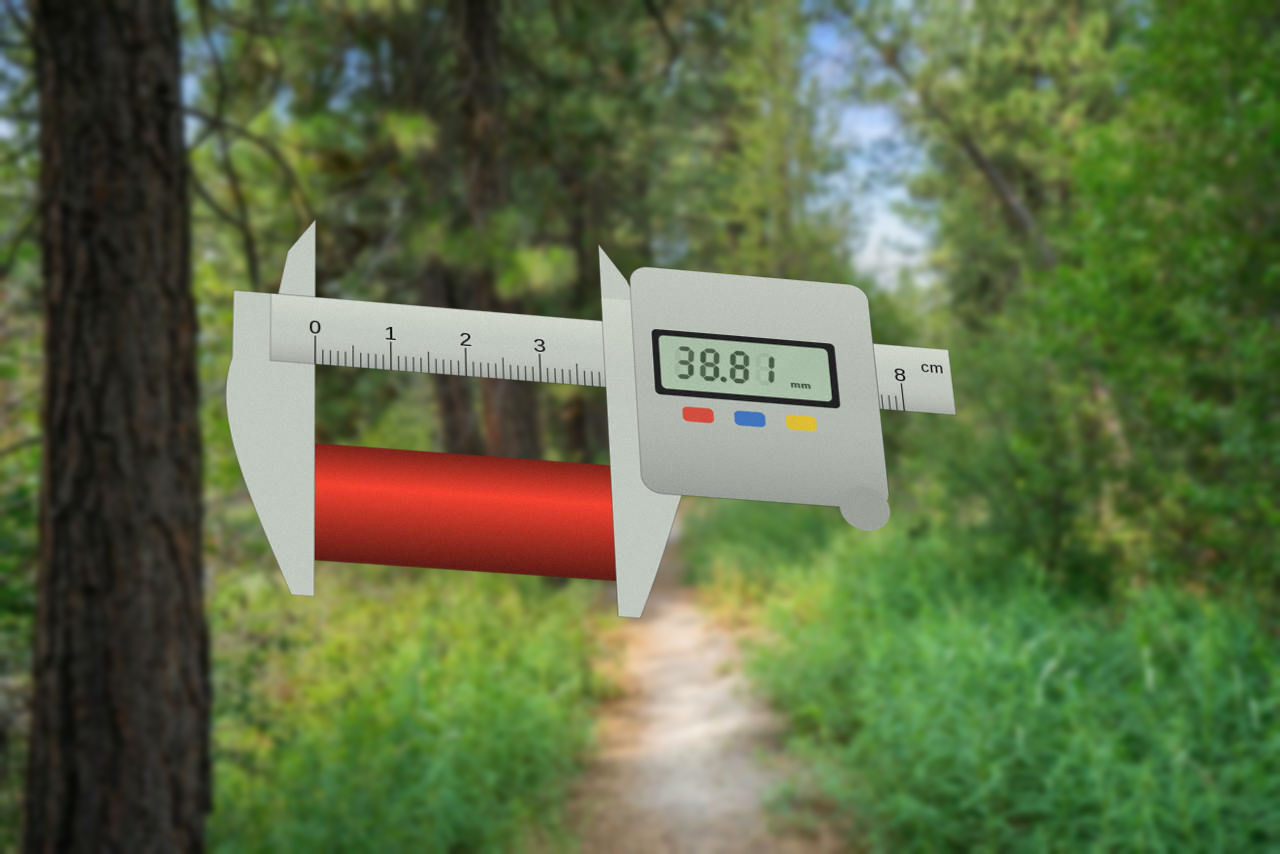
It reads value=38.81 unit=mm
